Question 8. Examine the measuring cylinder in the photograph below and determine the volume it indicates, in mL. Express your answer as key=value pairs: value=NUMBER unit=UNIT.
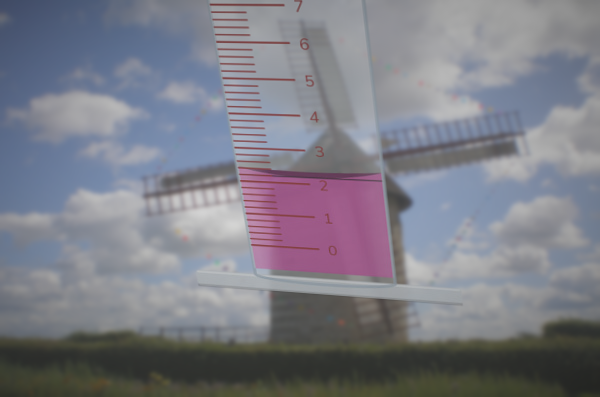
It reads value=2.2 unit=mL
